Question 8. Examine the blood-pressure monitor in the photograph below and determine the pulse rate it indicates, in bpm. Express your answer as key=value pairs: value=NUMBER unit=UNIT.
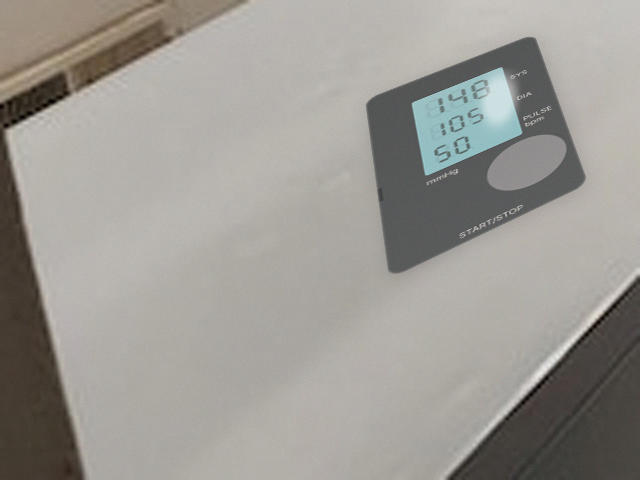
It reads value=50 unit=bpm
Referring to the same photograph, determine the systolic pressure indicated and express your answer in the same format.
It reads value=148 unit=mmHg
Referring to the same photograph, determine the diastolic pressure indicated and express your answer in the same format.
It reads value=105 unit=mmHg
